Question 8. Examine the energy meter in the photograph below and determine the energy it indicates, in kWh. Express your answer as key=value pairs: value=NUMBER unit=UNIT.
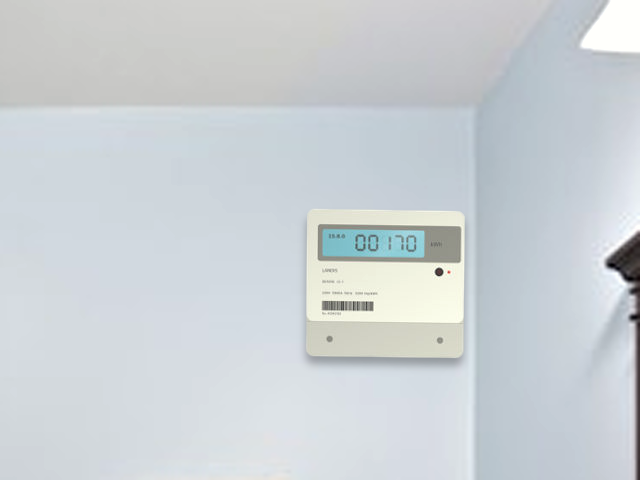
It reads value=170 unit=kWh
